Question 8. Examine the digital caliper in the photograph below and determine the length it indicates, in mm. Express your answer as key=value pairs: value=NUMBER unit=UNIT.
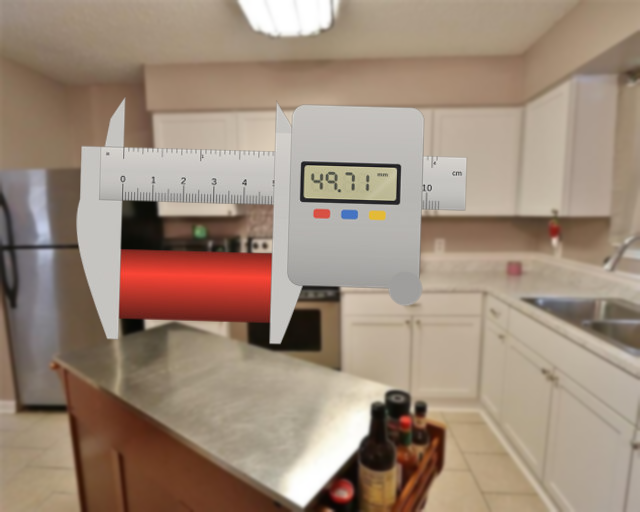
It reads value=49.71 unit=mm
